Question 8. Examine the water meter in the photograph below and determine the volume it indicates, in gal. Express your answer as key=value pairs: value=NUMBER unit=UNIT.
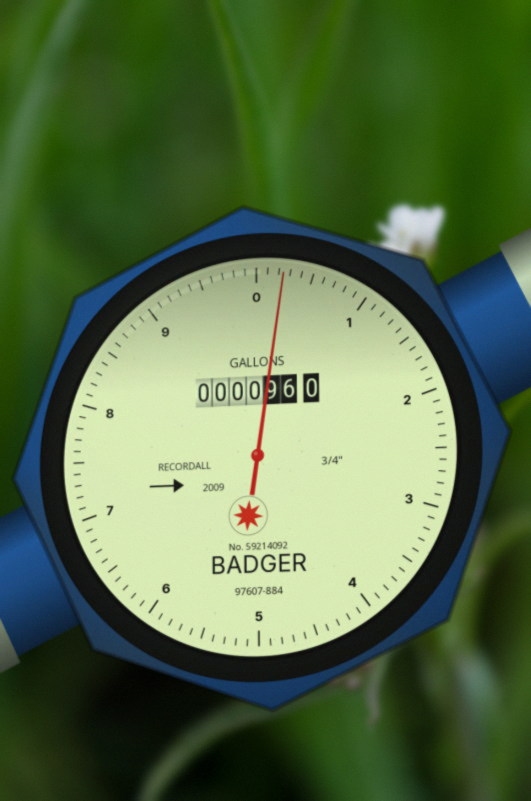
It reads value=960.2 unit=gal
